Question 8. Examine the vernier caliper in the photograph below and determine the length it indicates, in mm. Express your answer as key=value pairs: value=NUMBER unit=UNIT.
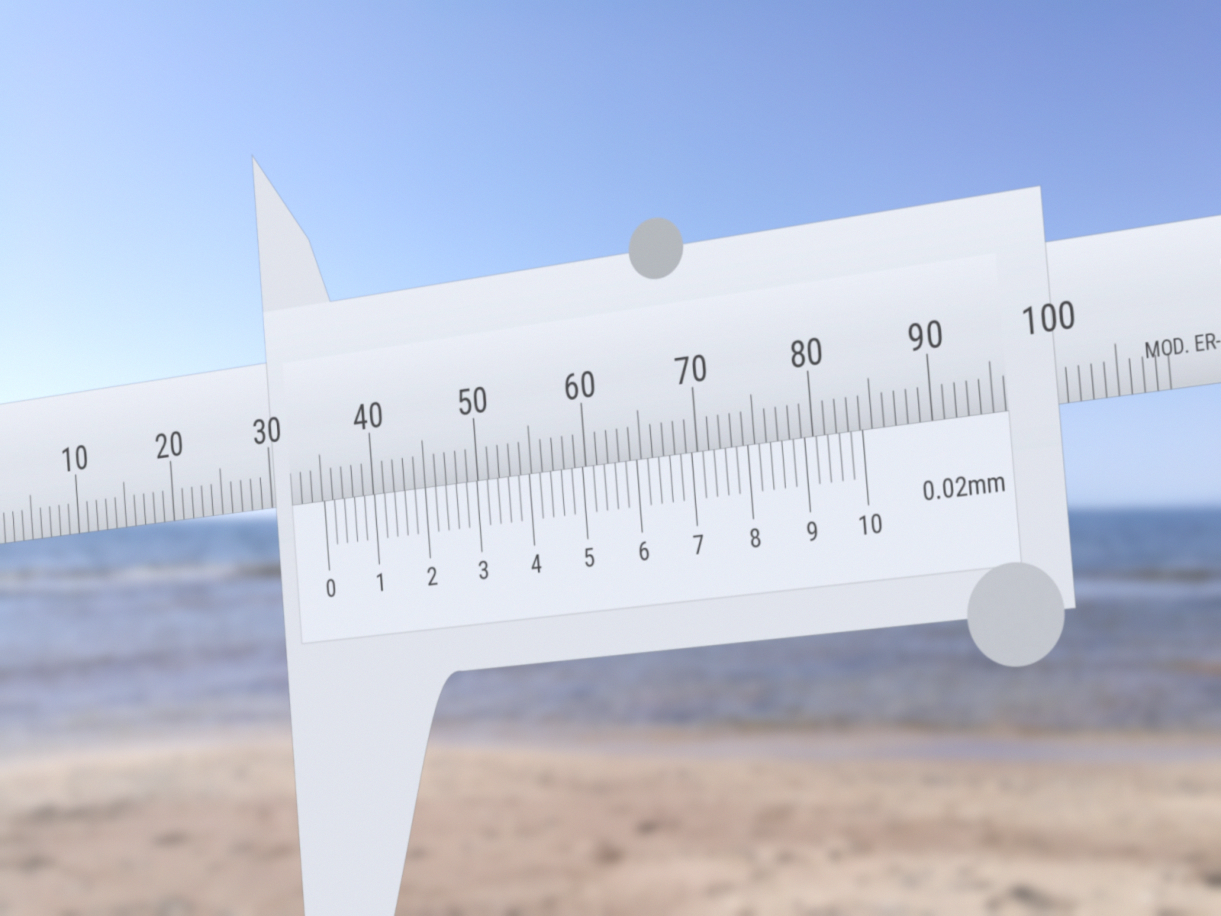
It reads value=35.2 unit=mm
